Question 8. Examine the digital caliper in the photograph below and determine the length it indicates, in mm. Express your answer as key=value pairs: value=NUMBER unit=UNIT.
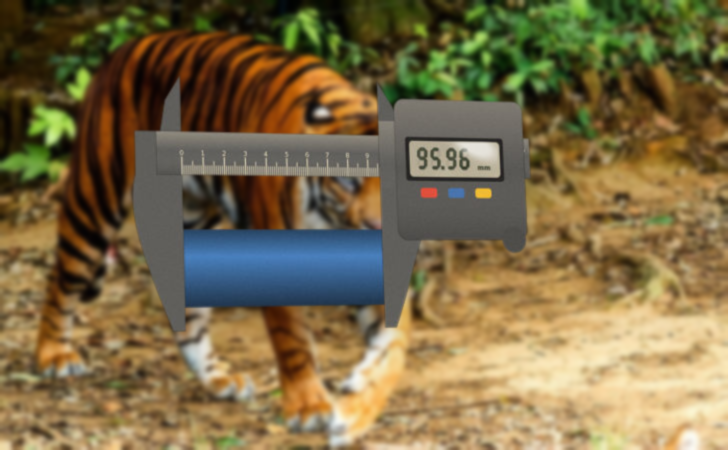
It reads value=95.96 unit=mm
